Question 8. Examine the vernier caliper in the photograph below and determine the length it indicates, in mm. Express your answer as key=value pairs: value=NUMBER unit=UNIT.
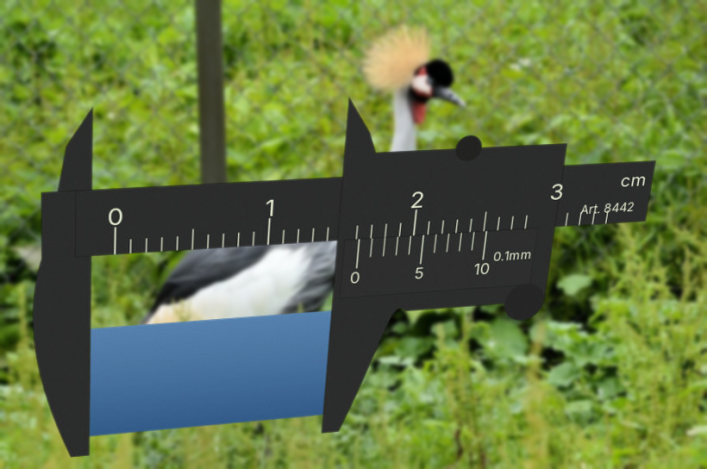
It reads value=16.2 unit=mm
